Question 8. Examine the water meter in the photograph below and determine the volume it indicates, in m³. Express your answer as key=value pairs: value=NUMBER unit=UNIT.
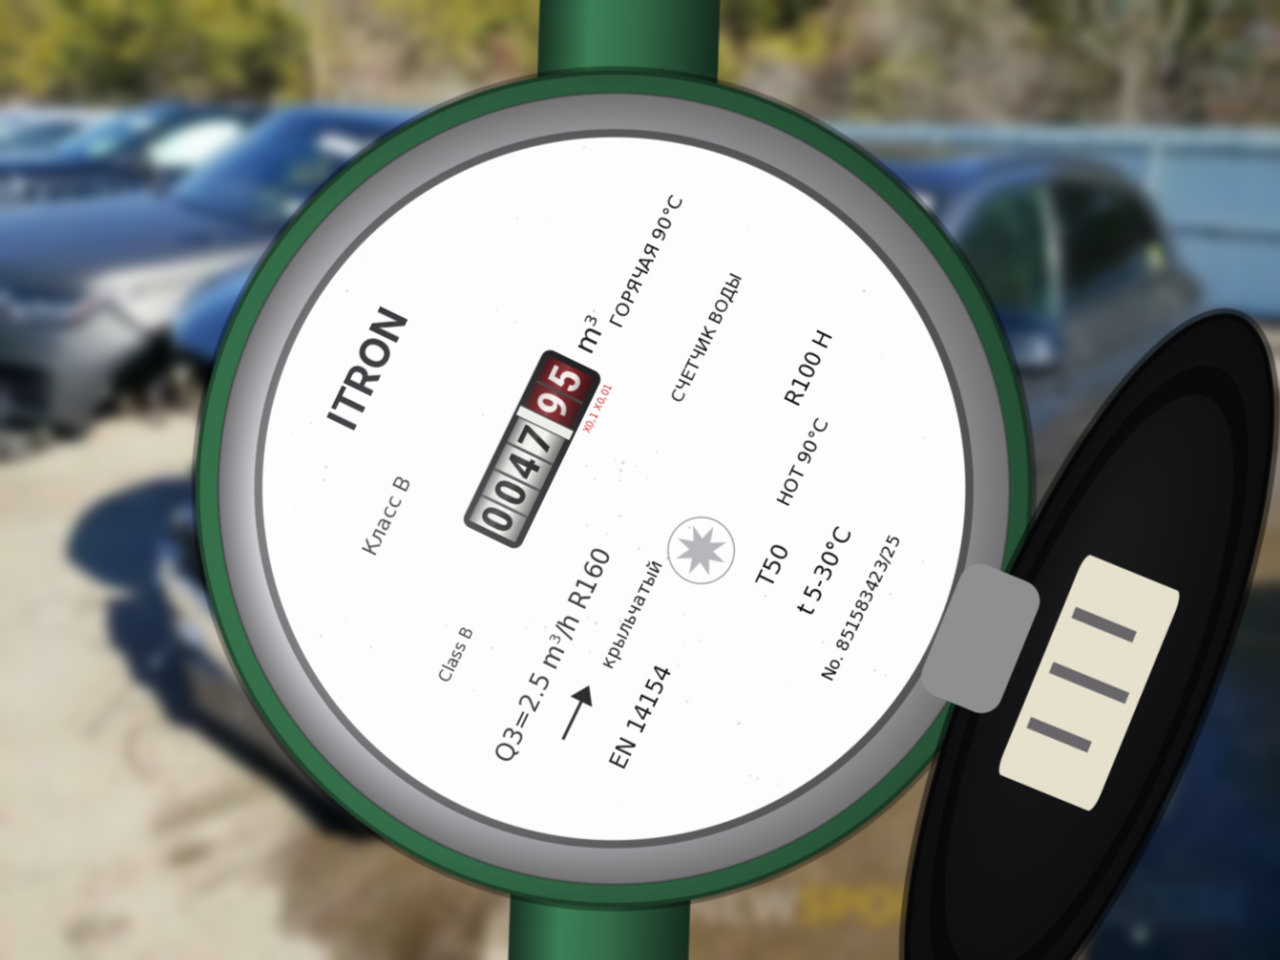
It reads value=47.95 unit=m³
